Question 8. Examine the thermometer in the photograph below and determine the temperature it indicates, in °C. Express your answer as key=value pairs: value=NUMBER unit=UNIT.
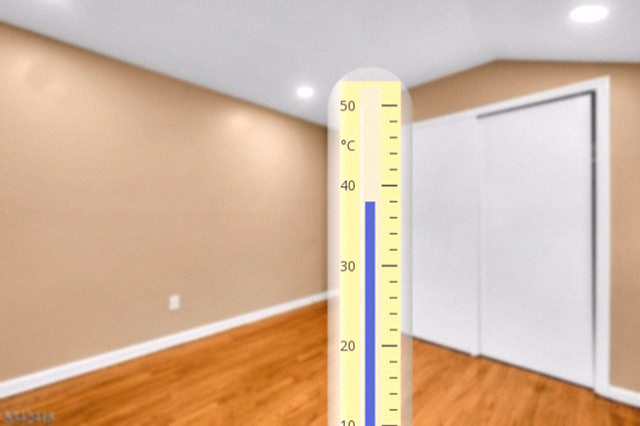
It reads value=38 unit=°C
